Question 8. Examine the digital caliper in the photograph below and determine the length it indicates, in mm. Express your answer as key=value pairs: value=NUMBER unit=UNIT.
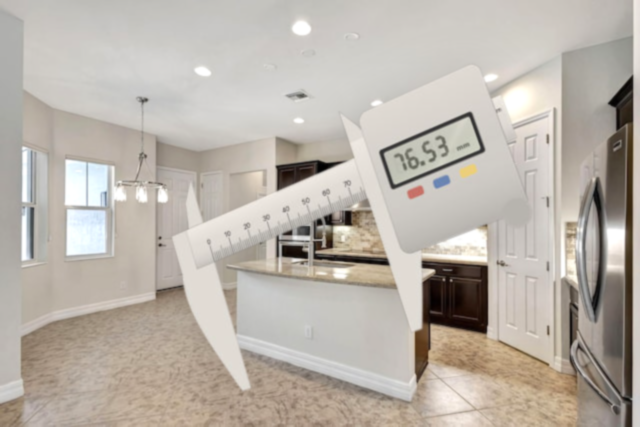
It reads value=76.53 unit=mm
